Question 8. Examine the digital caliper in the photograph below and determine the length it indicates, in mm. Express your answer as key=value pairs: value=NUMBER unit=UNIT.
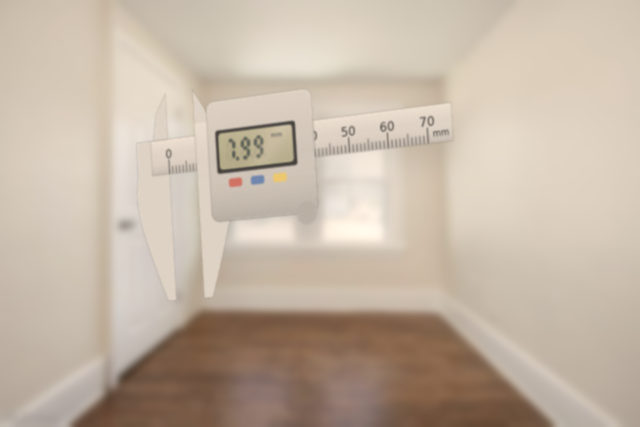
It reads value=7.99 unit=mm
